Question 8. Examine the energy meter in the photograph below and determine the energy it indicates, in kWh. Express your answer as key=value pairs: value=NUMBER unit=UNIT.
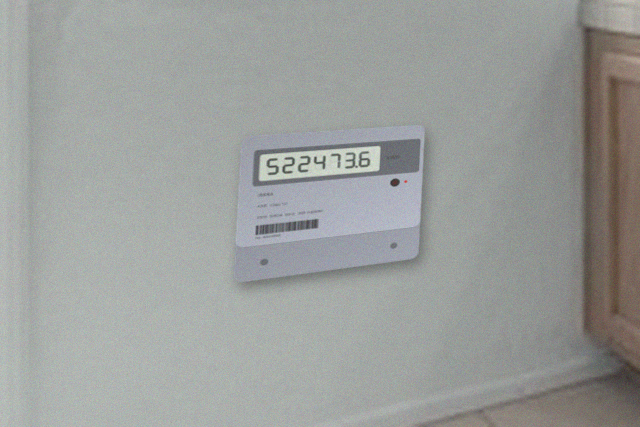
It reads value=522473.6 unit=kWh
